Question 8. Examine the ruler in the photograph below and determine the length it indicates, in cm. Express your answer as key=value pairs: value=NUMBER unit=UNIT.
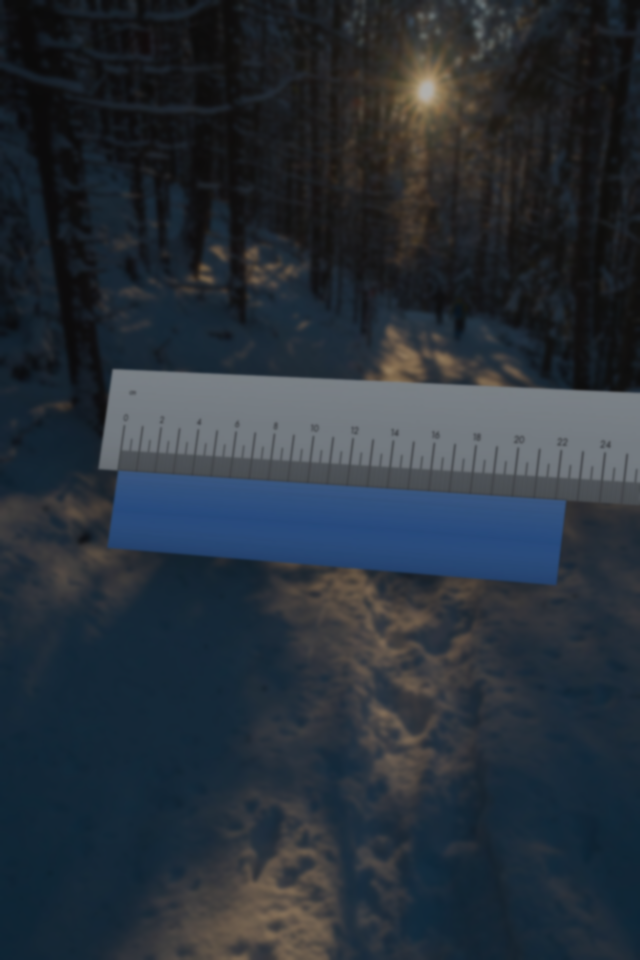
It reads value=22.5 unit=cm
